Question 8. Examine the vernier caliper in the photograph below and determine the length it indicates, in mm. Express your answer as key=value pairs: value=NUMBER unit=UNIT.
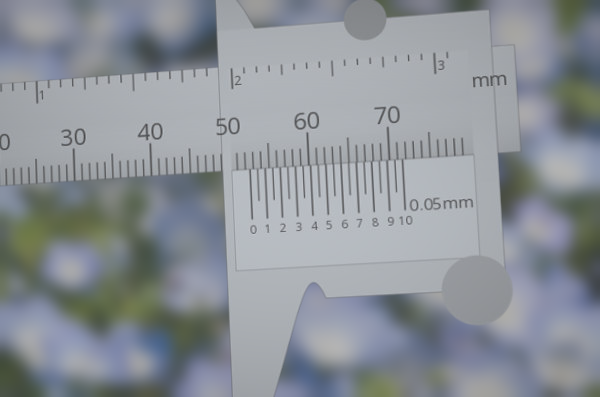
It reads value=52.6 unit=mm
